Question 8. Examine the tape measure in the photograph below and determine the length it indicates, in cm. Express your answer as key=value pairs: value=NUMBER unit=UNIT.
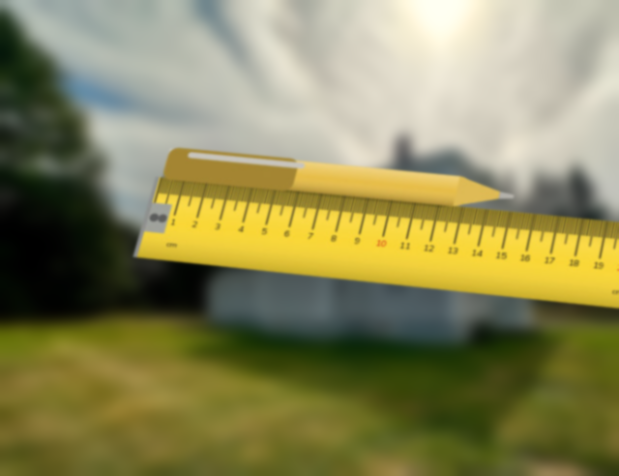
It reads value=15 unit=cm
